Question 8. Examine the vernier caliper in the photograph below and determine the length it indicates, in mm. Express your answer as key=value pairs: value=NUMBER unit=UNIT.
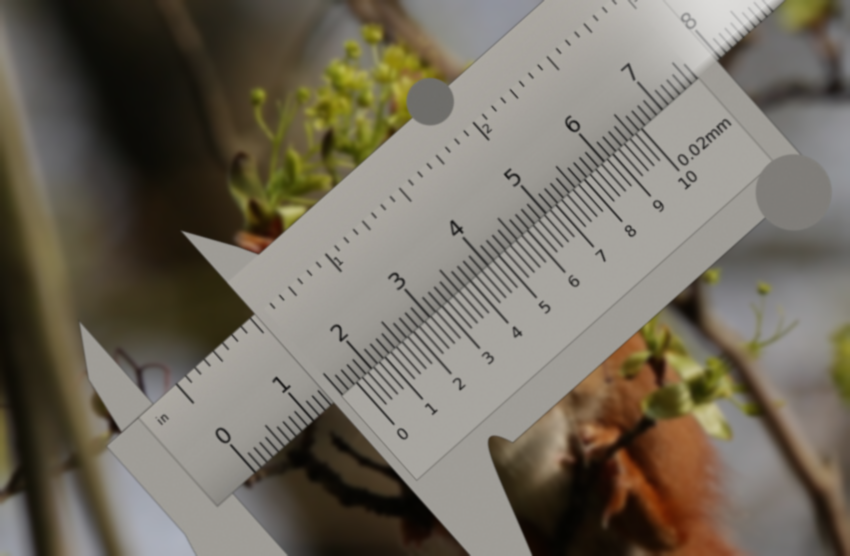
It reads value=17.4 unit=mm
